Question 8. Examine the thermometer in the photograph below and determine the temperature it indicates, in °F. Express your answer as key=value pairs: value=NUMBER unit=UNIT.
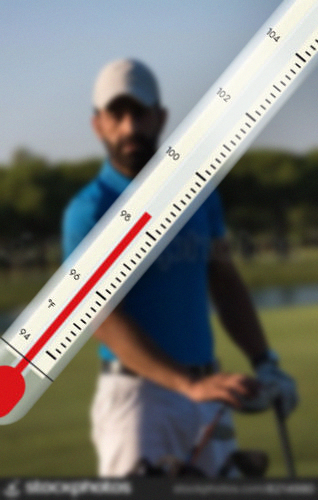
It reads value=98.4 unit=°F
